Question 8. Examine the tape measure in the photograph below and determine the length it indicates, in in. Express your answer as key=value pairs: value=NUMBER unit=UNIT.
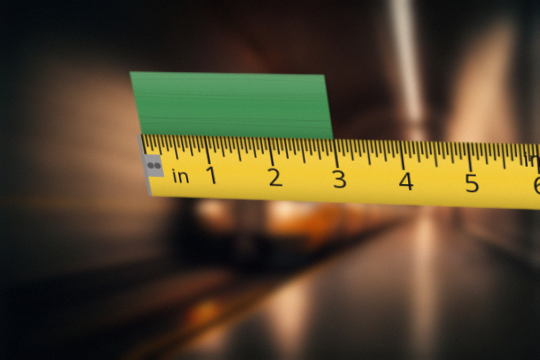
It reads value=3 unit=in
